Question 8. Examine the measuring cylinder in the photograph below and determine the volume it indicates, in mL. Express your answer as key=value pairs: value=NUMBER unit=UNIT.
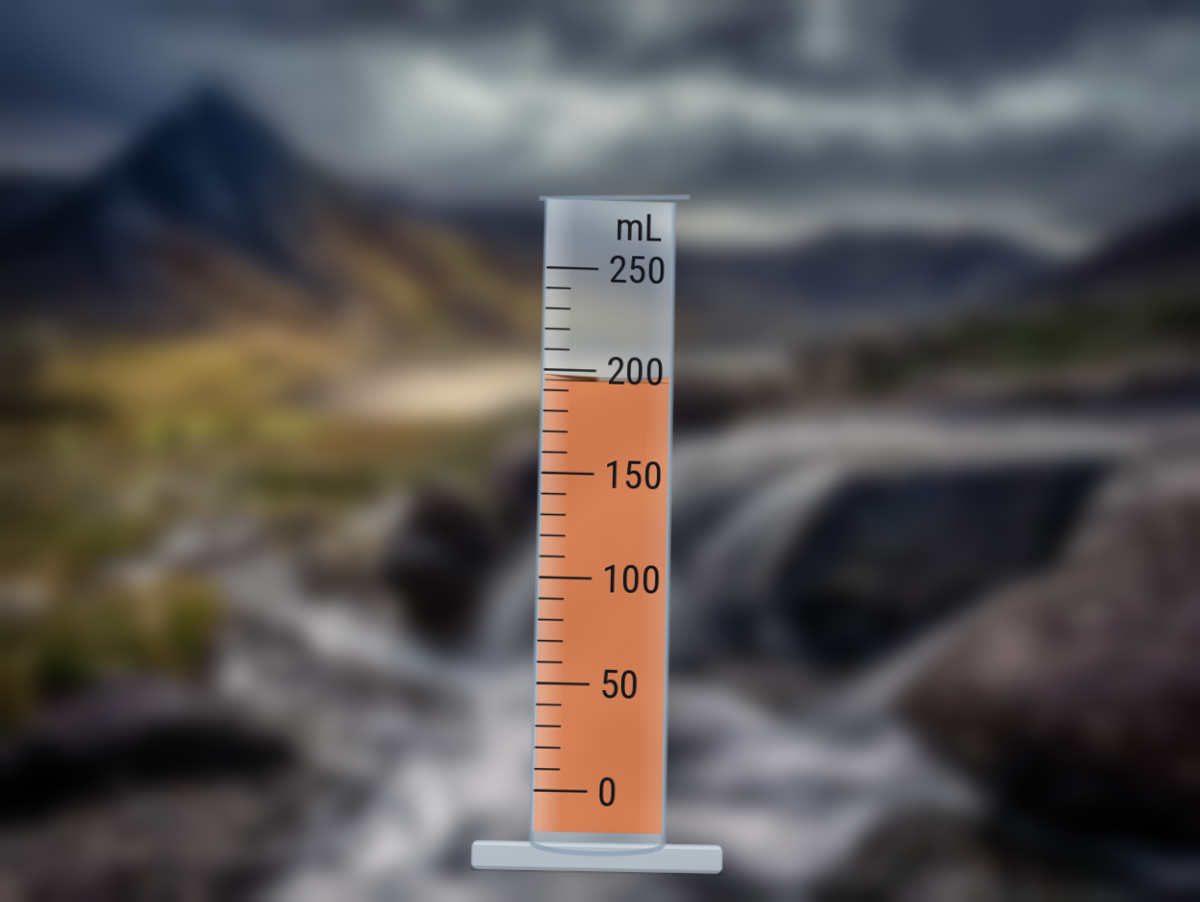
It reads value=195 unit=mL
